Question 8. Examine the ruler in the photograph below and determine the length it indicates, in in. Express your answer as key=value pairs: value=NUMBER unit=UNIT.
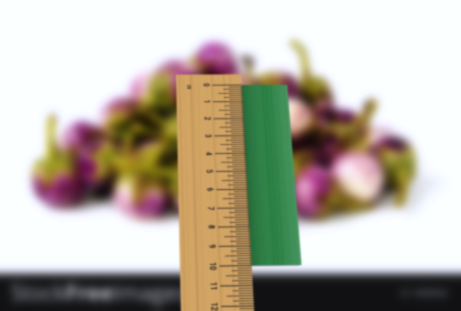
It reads value=10 unit=in
